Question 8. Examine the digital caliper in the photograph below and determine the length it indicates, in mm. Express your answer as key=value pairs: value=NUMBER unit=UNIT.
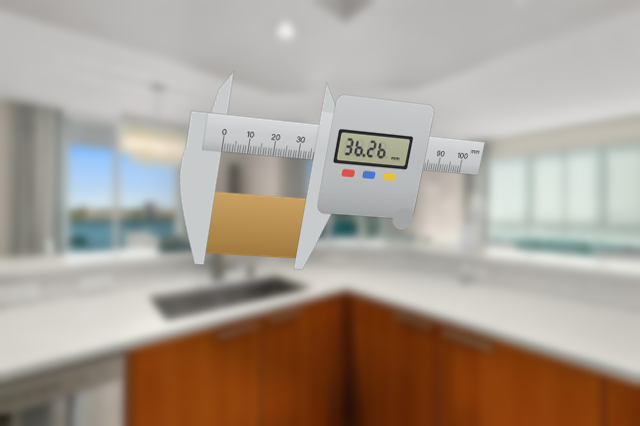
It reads value=36.26 unit=mm
